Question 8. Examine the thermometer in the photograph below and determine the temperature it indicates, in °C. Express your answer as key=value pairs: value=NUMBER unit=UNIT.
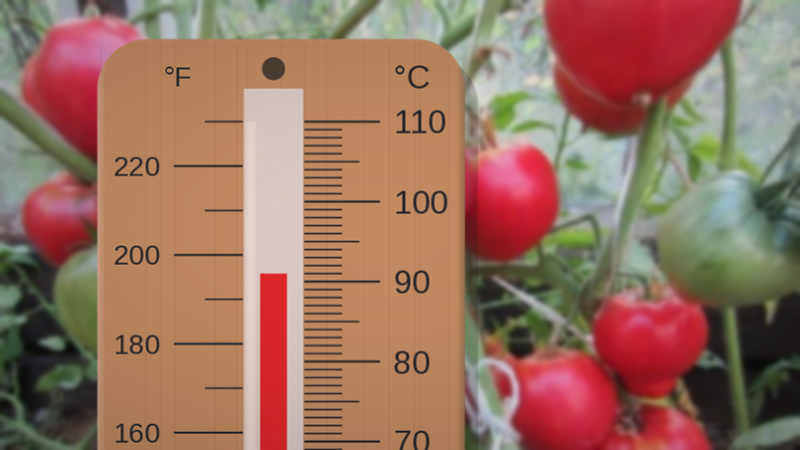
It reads value=91 unit=°C
